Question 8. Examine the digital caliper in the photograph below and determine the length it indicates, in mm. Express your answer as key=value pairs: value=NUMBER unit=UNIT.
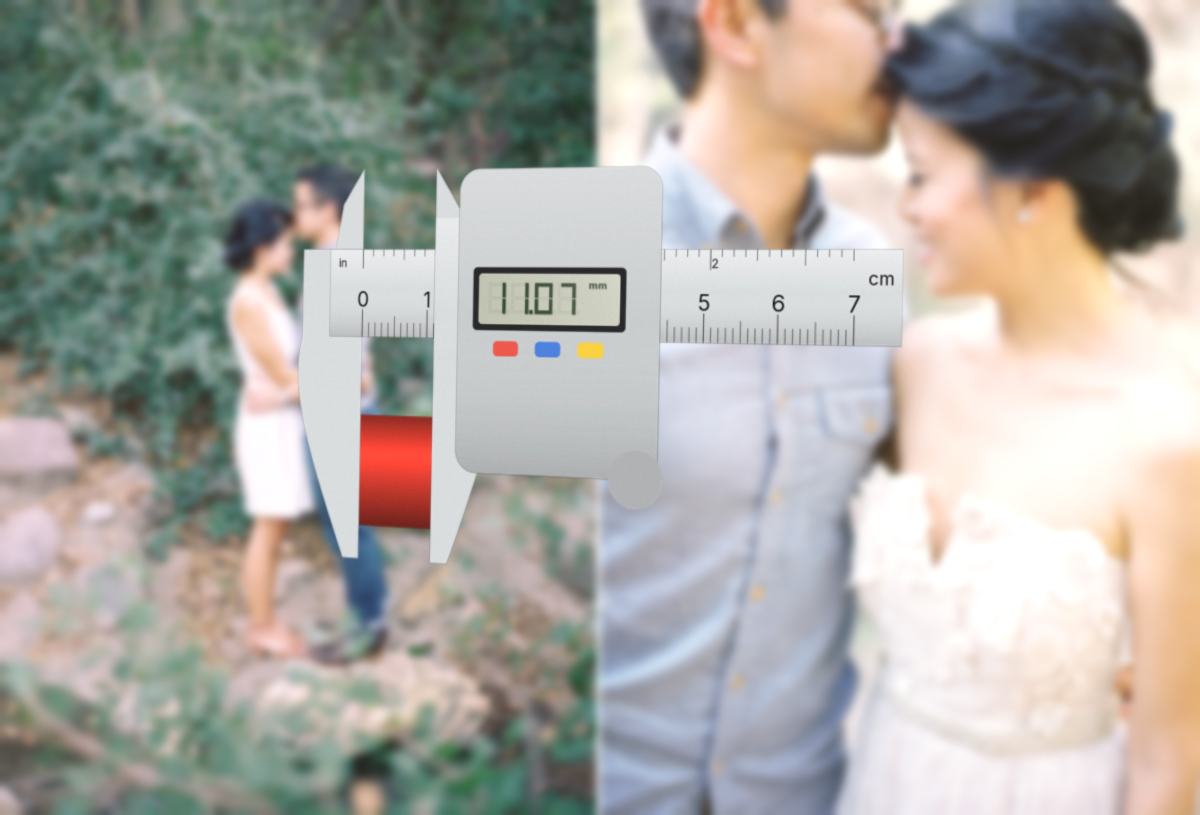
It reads value=11.07 unit=mm
